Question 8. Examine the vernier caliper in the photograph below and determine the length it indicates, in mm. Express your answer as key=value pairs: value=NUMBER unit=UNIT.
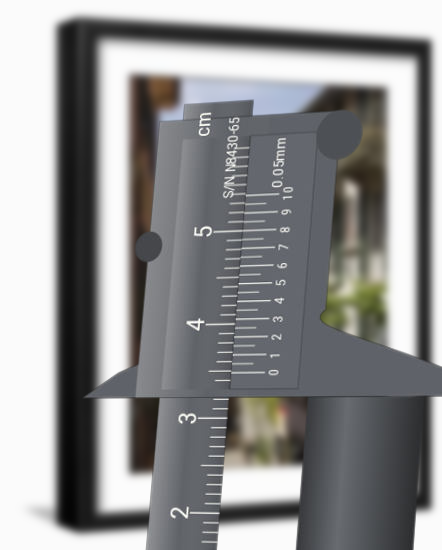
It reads value=34.8 unit=mm
